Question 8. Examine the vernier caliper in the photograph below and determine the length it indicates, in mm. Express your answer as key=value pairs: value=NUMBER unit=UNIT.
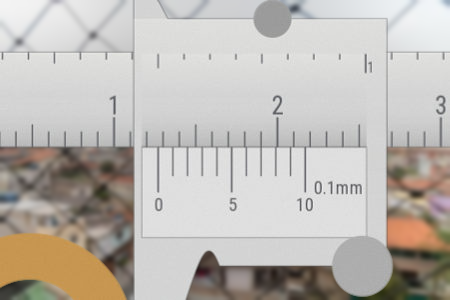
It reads value=12.7 unit=mm
